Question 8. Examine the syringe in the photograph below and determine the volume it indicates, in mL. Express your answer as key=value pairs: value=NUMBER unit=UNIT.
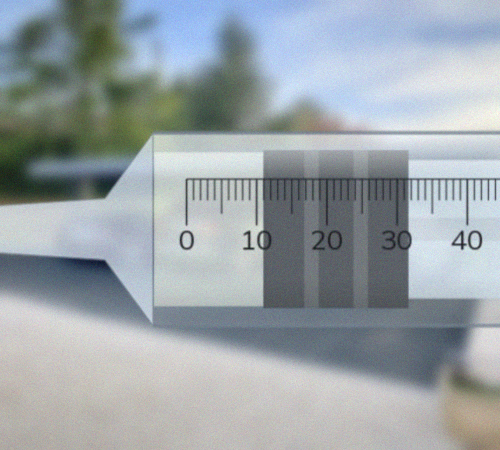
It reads value=11 unit=mL
